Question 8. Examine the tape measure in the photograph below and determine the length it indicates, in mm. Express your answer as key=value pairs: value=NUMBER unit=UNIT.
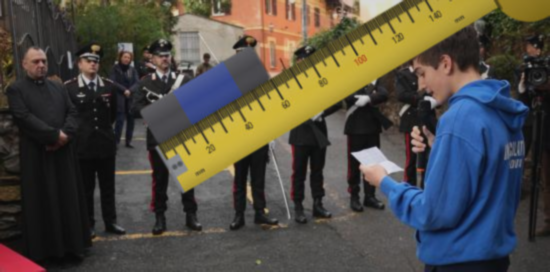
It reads value=60 unit=mm
